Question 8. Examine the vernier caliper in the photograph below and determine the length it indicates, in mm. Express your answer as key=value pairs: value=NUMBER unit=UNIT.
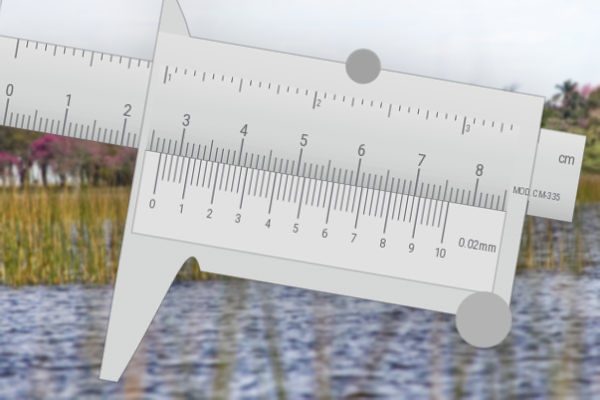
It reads value=26.8 unit=mm
